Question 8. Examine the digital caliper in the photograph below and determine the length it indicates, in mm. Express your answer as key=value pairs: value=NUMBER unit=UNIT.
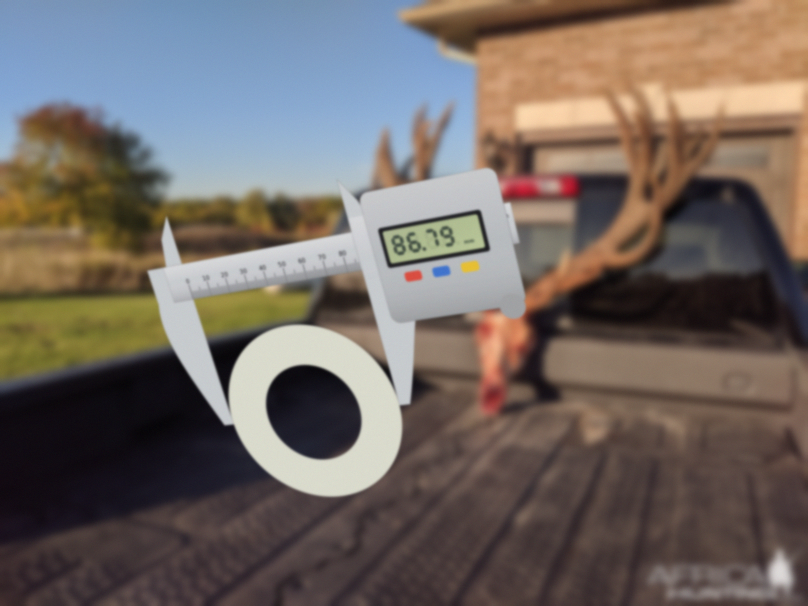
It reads value=86.79 unit=mm
